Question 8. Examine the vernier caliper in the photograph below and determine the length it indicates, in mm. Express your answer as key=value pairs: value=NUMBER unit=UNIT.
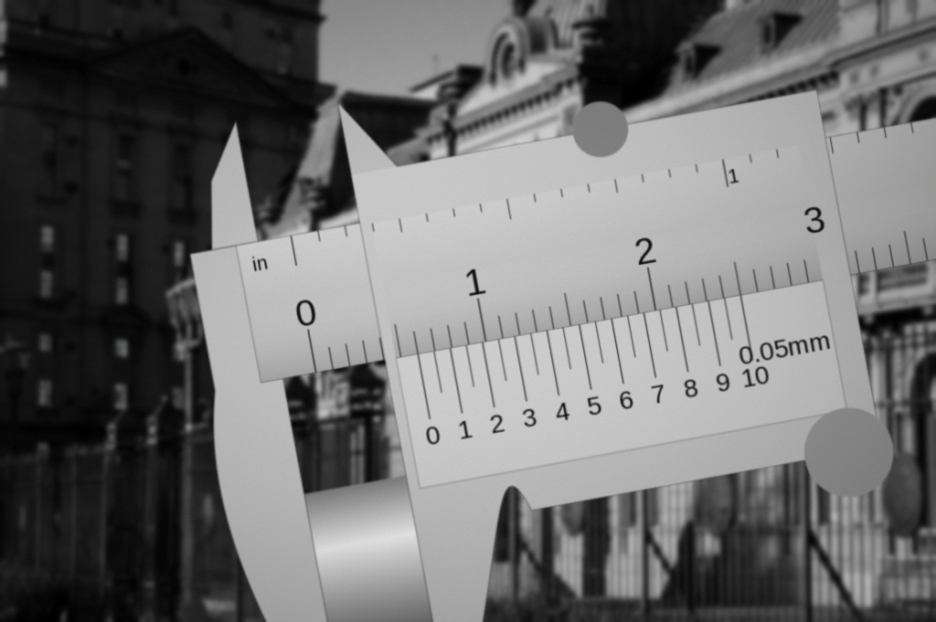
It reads value=6.0 unit=mm
